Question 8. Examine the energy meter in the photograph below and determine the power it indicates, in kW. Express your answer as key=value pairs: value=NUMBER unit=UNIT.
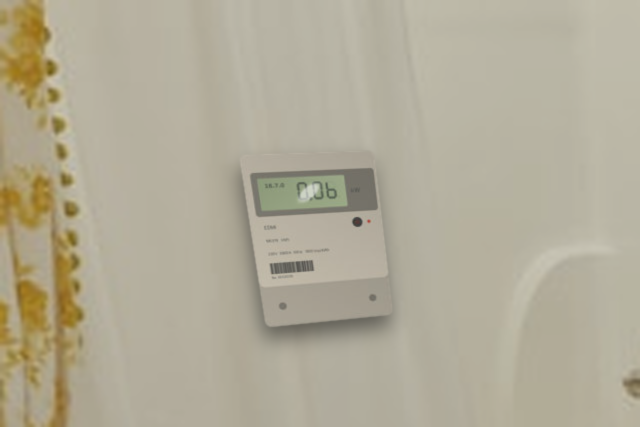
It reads value=0.06 unit=kW
